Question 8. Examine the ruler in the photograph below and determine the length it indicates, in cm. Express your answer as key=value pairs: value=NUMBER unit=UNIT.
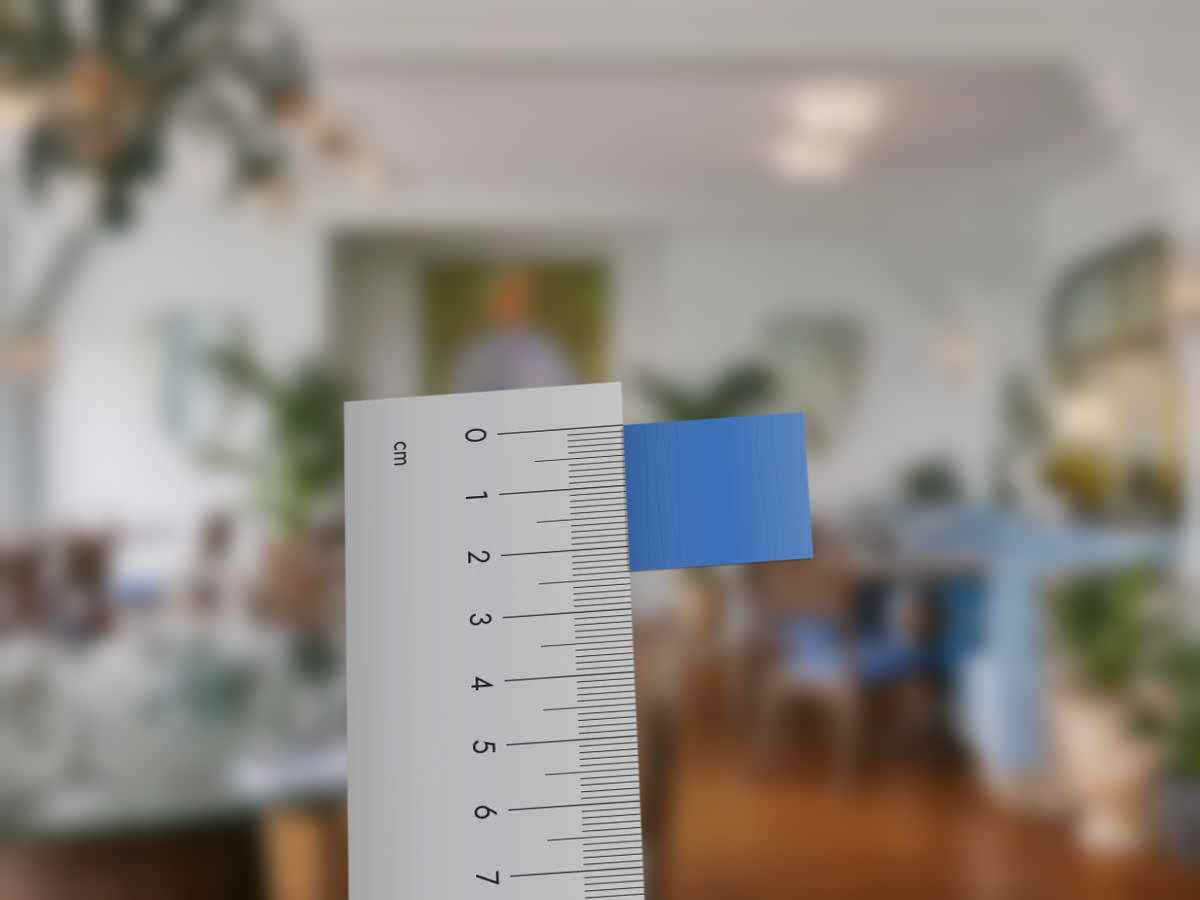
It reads value=2.4 unit=cm
